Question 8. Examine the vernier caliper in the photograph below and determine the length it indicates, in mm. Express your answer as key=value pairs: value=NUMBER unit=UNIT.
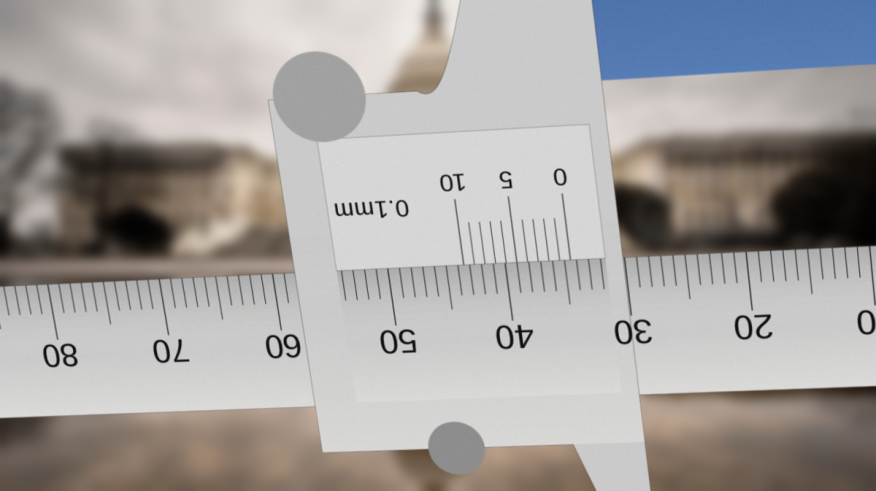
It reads value=34.5 unit=mm
